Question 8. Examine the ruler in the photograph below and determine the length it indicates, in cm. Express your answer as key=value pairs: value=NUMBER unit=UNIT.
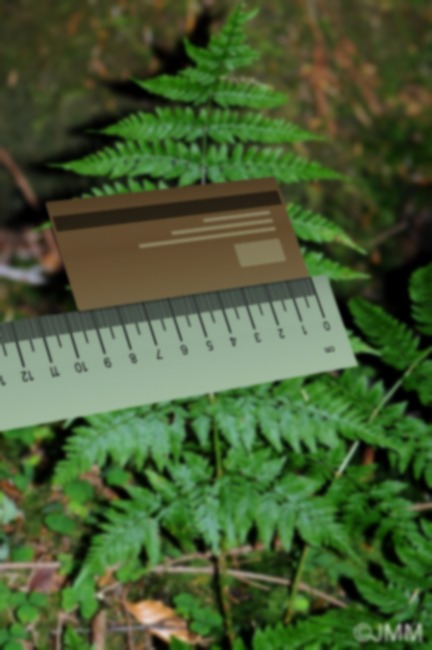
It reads value=9.5 unit=cm
